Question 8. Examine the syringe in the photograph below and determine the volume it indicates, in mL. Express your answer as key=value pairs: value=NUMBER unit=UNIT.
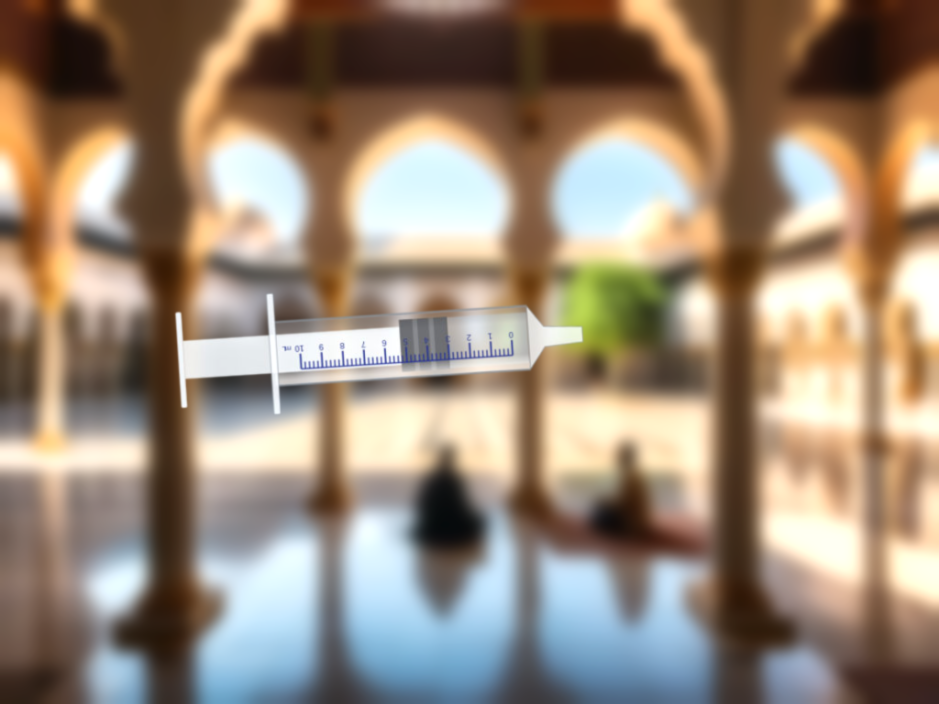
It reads value=3 unit=mL
